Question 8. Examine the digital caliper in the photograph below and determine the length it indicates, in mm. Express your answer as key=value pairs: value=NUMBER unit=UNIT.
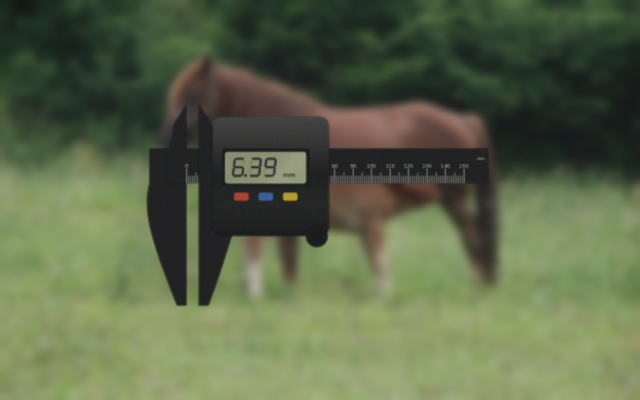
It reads value=6.39 unit=mm
